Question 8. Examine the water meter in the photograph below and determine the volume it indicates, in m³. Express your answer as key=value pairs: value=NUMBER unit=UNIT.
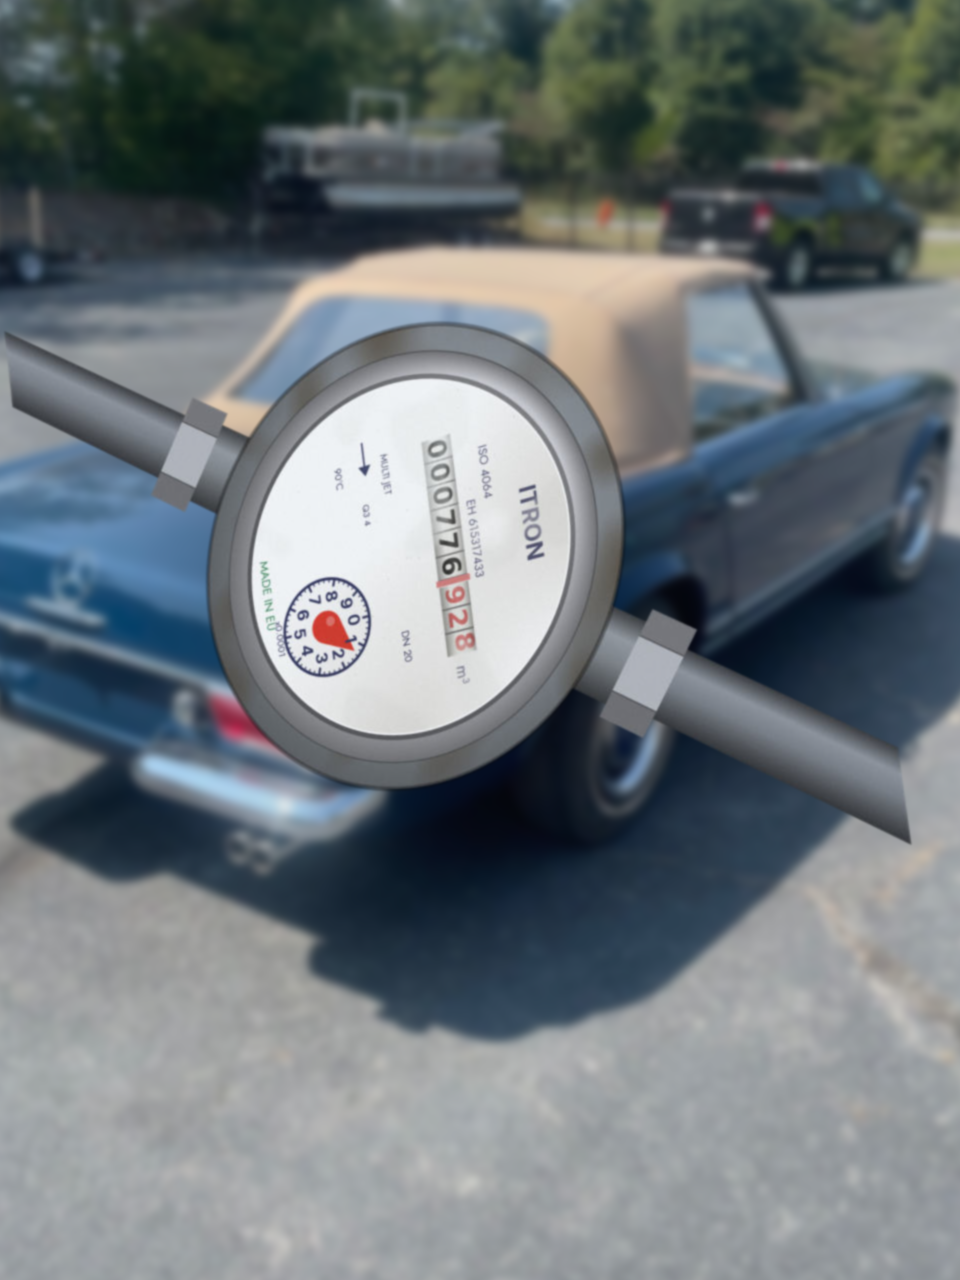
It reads value=776.9281 unit=m³
